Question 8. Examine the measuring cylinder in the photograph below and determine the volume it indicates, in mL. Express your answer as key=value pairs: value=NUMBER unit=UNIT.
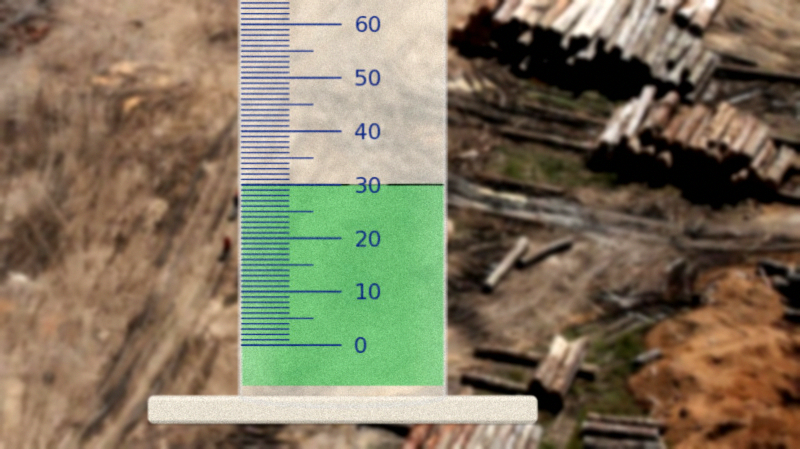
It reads value=30 unit=mL
